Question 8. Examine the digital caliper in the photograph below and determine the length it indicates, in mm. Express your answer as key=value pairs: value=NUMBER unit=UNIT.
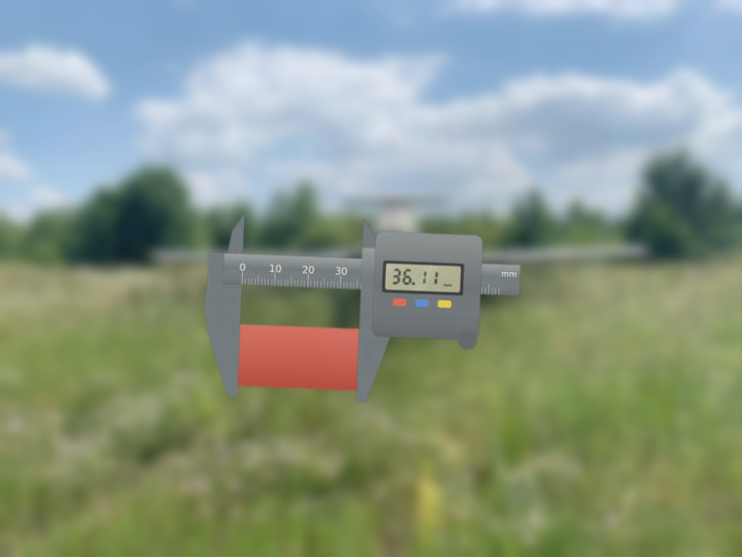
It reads value=36.11 unit=mm
